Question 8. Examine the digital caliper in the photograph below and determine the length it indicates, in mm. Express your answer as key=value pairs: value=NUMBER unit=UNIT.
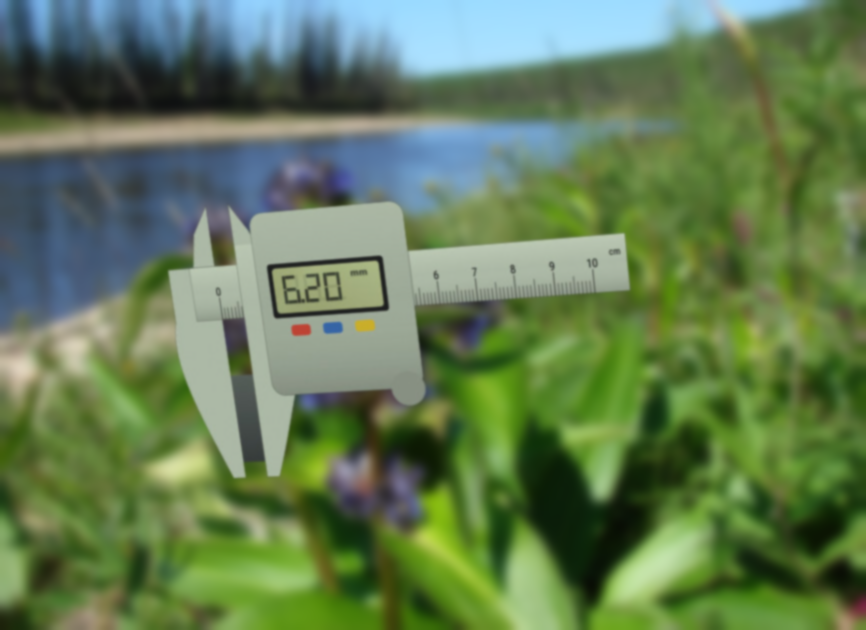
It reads value=6.20 unit=mm
